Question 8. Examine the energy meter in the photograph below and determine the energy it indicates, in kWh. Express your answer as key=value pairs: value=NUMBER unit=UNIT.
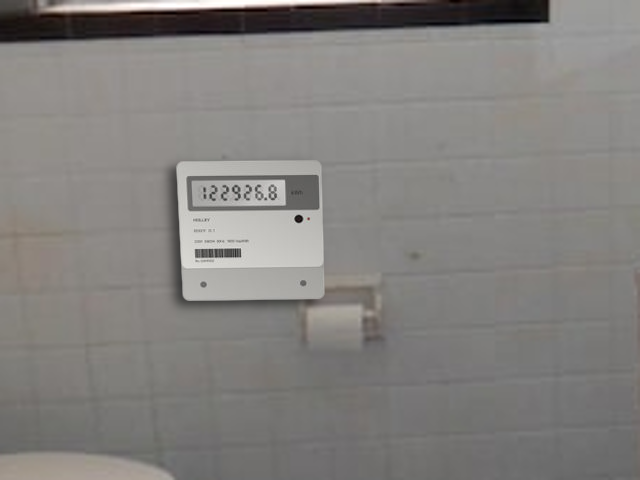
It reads value=122926.8 unit=kWh
